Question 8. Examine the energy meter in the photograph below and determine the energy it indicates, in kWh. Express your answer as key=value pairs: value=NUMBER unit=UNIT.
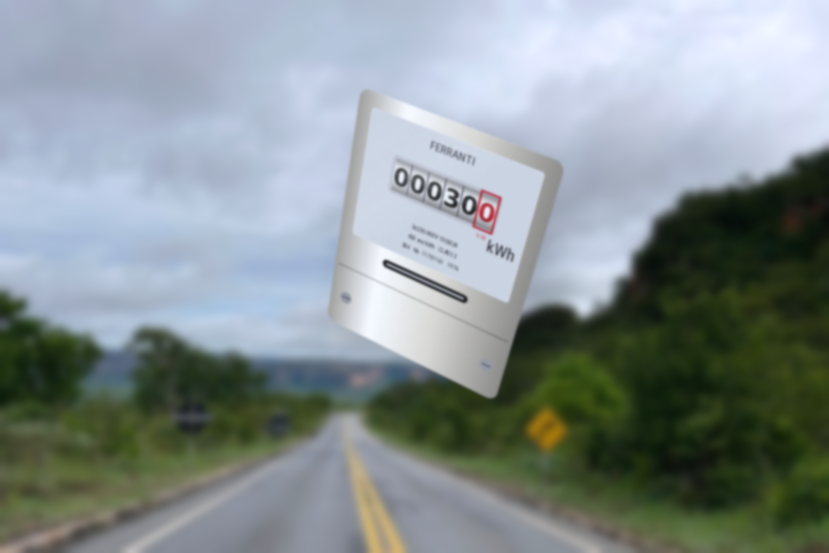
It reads value=30.0 unit=kWh
